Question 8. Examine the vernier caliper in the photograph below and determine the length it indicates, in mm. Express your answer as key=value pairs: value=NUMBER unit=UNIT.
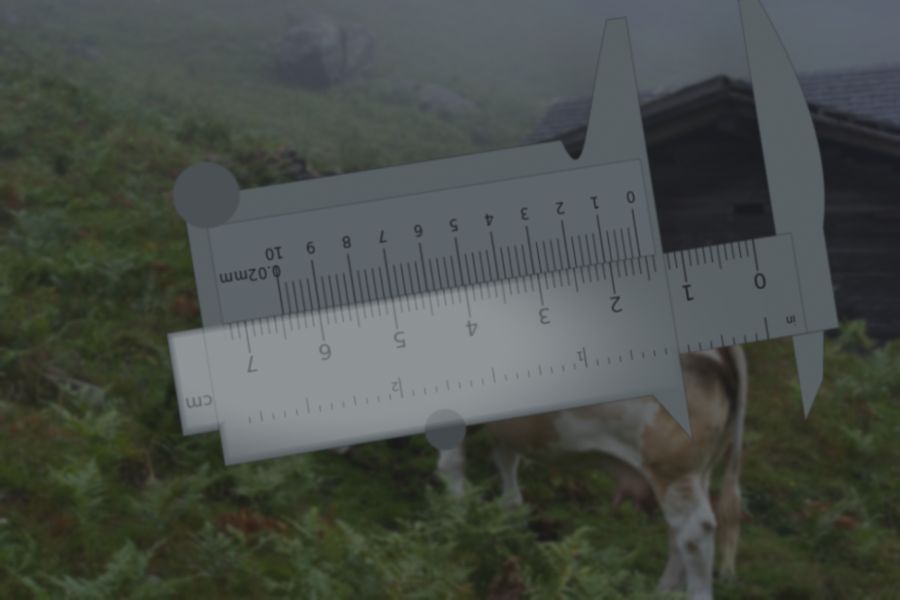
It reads value=15.8 unit=mm
